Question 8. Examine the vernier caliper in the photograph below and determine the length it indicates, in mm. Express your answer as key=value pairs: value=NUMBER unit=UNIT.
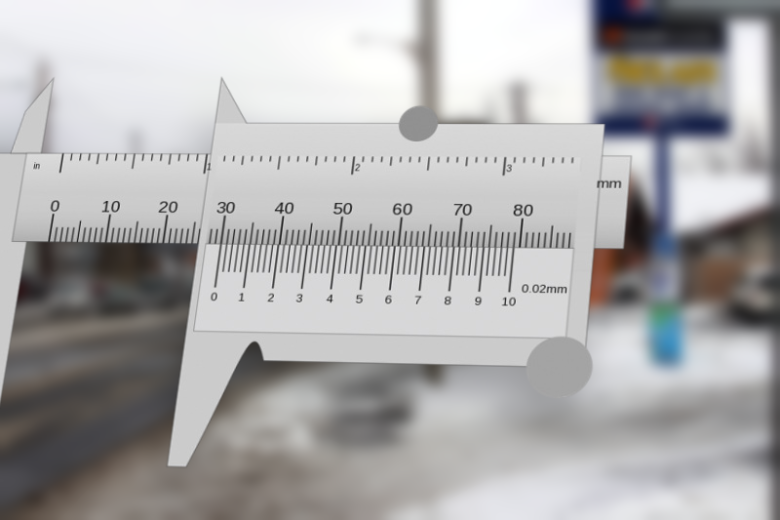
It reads value=30.0 unit=mm
